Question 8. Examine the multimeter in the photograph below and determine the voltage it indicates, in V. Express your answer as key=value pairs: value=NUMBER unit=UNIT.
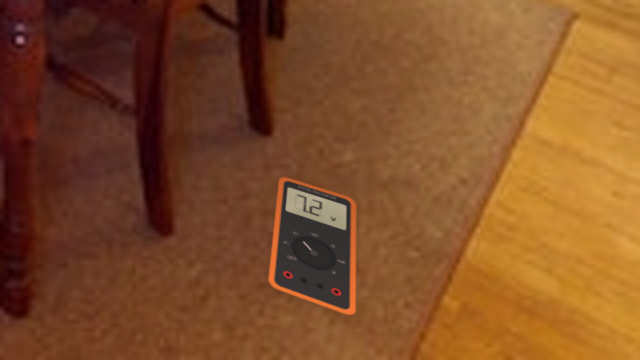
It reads value=7.2 unit=V
